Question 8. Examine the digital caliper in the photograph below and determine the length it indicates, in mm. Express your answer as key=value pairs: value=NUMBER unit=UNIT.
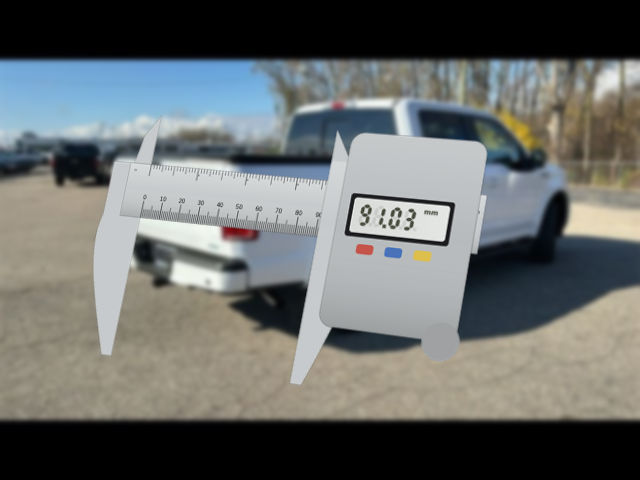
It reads value=91.03 unit=mm
